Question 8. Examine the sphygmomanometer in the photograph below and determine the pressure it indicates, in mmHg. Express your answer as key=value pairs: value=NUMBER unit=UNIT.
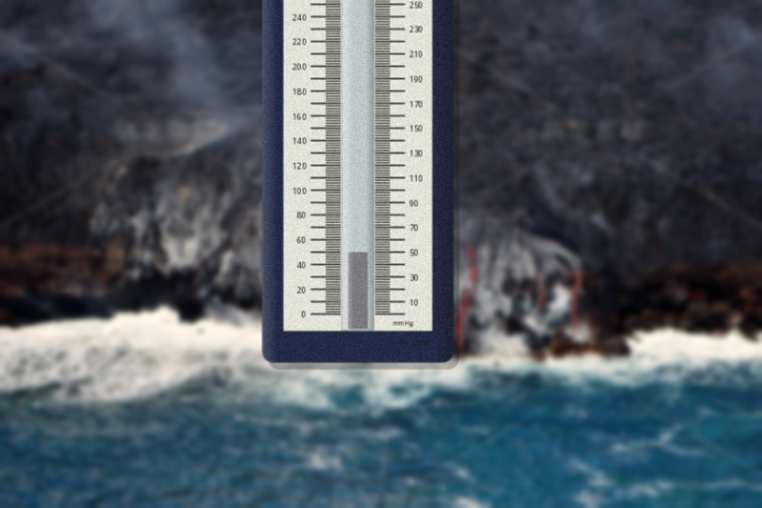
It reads value=50 unit=mmHg
